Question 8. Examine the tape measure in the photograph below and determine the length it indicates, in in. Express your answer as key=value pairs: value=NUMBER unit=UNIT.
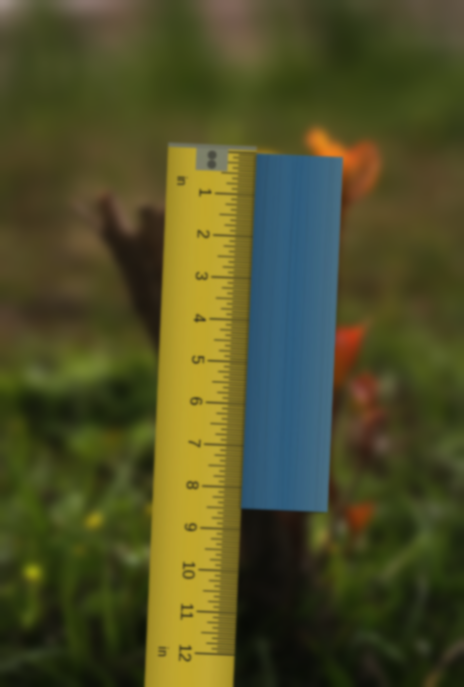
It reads value=8.5 unit=in
